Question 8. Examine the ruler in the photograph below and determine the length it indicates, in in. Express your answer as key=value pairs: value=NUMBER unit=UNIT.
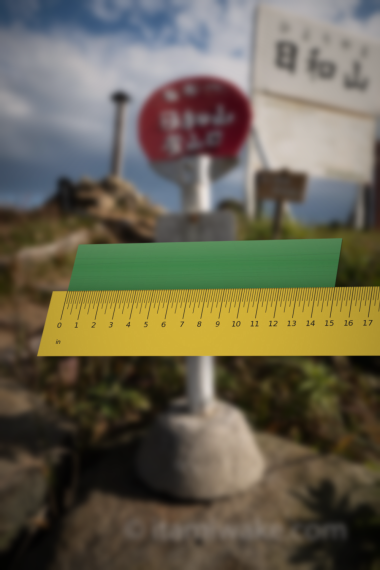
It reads value=15 unit=in
